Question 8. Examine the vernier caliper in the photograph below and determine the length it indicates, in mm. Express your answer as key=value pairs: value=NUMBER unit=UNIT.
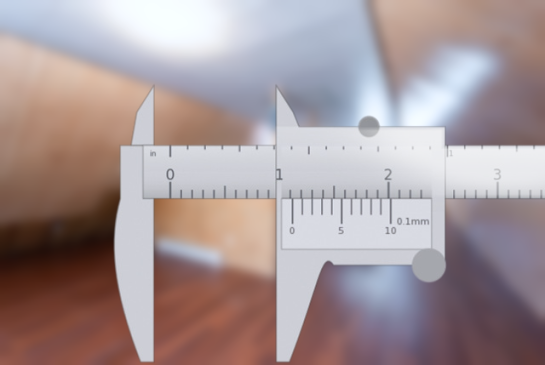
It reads value=11.2 unit=mm
